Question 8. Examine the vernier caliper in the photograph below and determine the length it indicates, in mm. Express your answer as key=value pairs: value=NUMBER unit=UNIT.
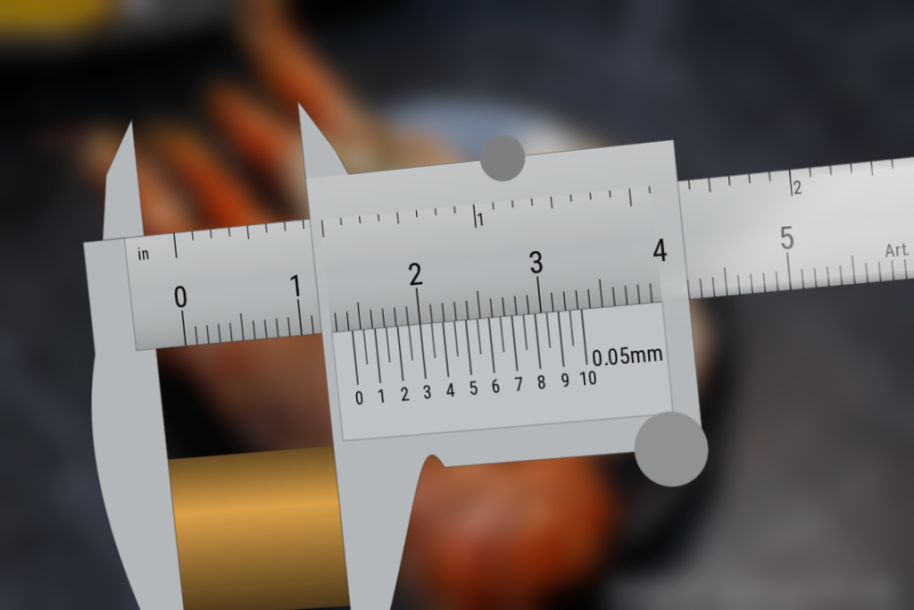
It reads value=14.3 unit=mm
